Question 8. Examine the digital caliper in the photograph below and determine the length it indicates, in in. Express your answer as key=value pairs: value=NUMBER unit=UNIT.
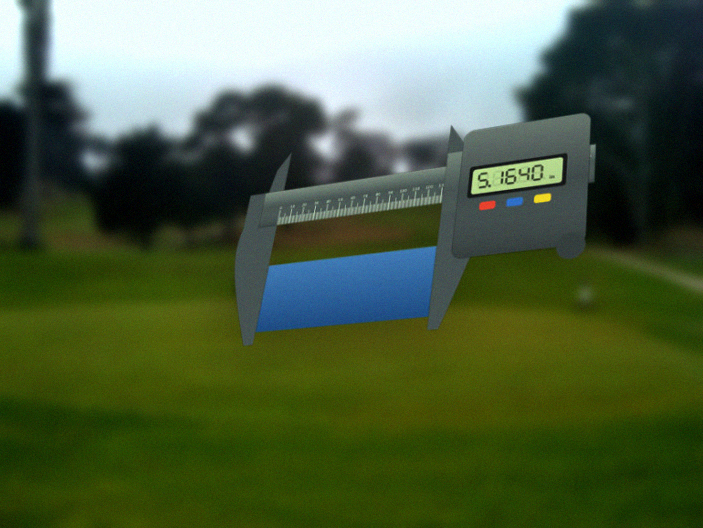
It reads value=5.1640 unit=in
